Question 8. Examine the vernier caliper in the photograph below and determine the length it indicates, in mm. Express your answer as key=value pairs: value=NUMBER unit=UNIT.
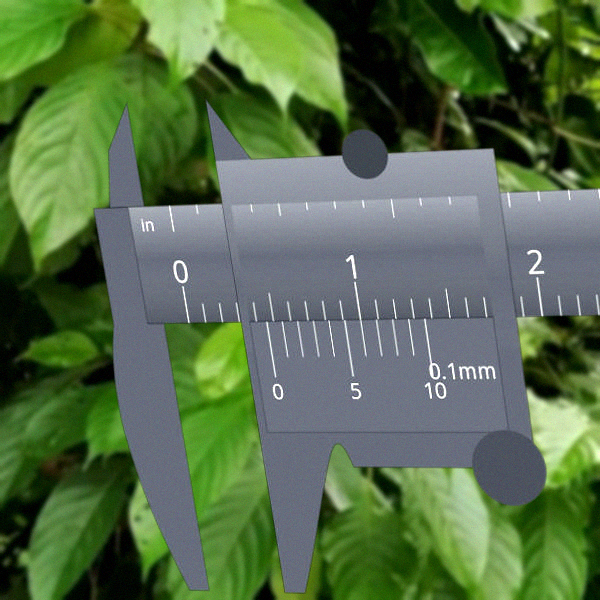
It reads value=4.6 unit=mm
